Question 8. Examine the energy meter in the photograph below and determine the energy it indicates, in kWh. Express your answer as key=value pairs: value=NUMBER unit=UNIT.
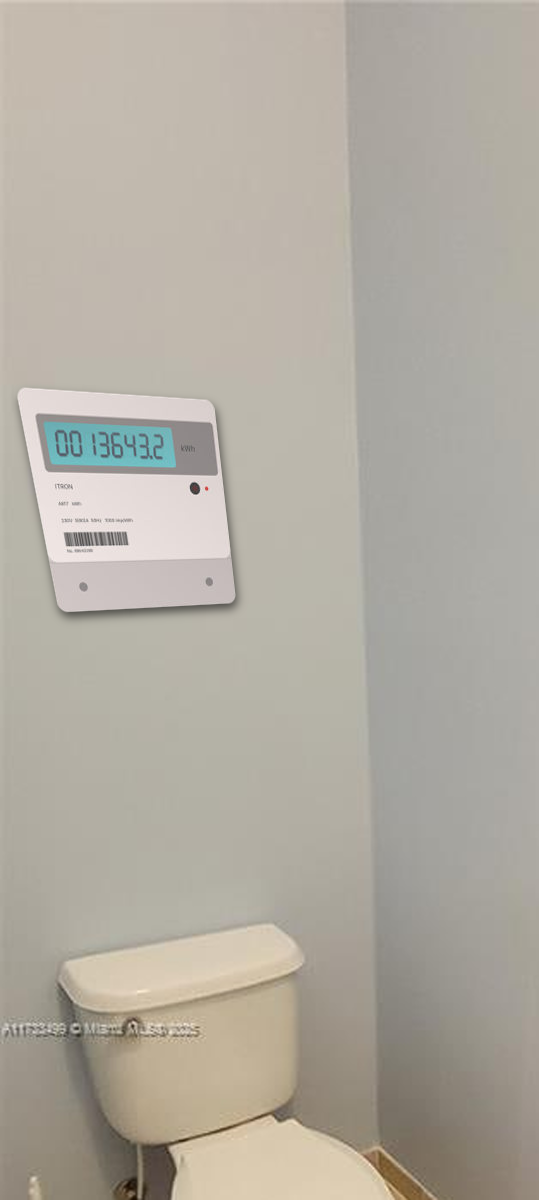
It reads value=13643.2 unit=kWh
